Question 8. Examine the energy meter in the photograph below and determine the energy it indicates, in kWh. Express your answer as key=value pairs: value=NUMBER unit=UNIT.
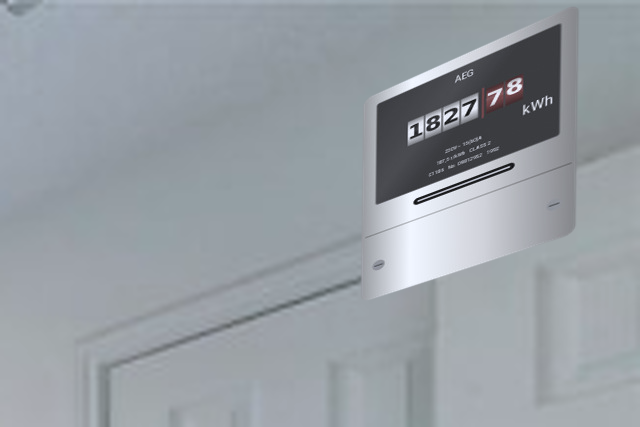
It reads value=1827.78 unit=kWh
